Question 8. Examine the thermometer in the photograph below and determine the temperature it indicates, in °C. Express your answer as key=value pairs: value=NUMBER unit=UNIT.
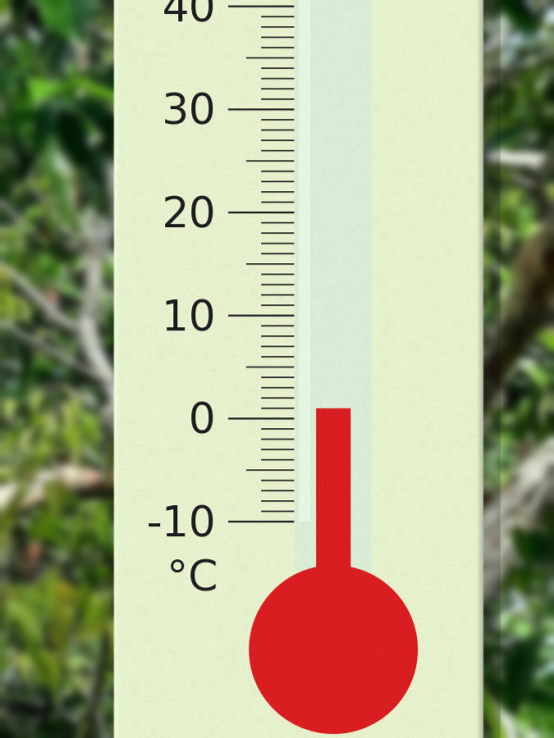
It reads value=1 unit=°C
